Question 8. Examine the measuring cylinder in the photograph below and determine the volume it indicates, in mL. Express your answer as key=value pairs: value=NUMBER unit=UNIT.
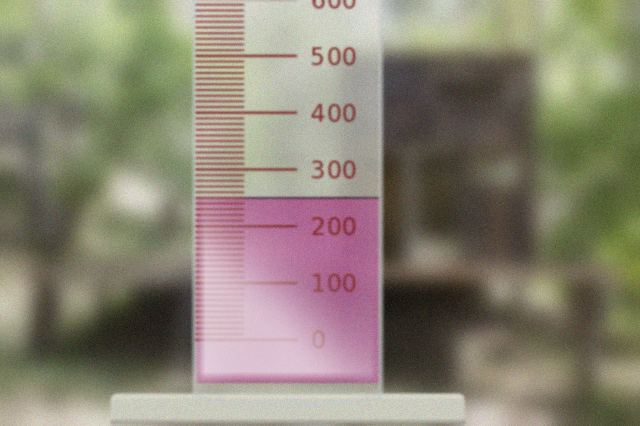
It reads value=250 unit=mL
